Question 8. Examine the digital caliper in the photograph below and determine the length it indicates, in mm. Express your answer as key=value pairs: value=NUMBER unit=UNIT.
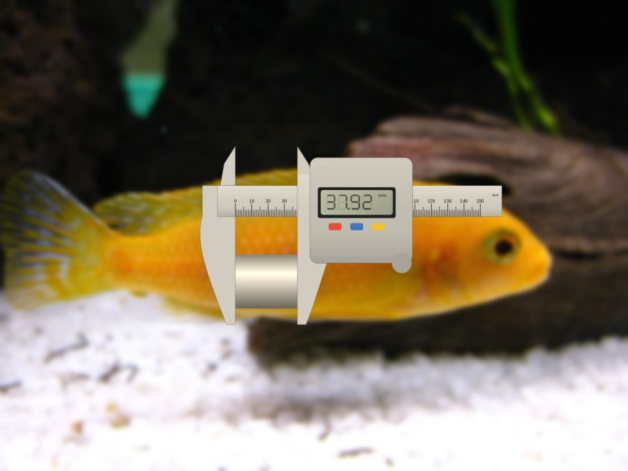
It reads value=37.92 unit=mm
